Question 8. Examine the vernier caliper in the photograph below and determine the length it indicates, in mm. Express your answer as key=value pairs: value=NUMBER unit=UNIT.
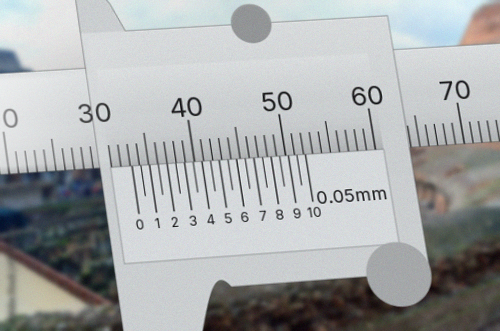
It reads value=33.2 unit=mm
